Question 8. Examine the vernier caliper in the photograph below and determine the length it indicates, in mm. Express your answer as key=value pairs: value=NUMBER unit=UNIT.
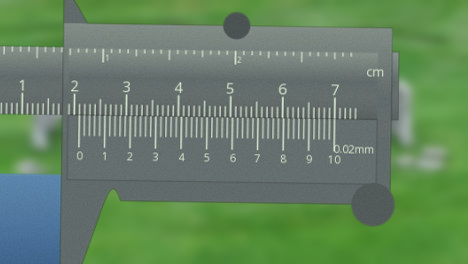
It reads value=21.0 unit=mm
